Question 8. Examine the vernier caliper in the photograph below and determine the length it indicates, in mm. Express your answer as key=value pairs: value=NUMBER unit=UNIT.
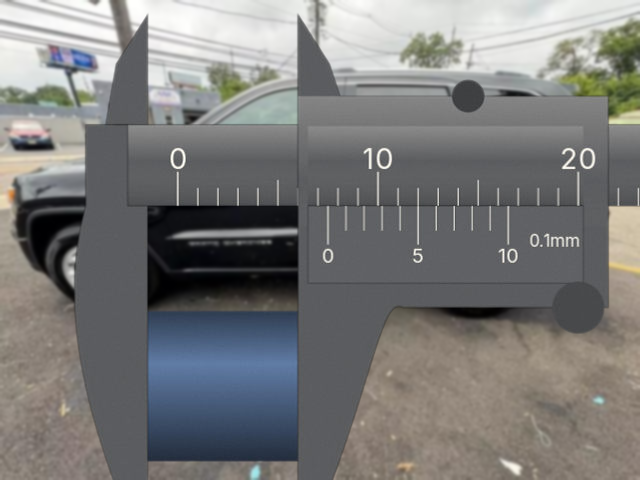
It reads value=7.5 unit=mm
